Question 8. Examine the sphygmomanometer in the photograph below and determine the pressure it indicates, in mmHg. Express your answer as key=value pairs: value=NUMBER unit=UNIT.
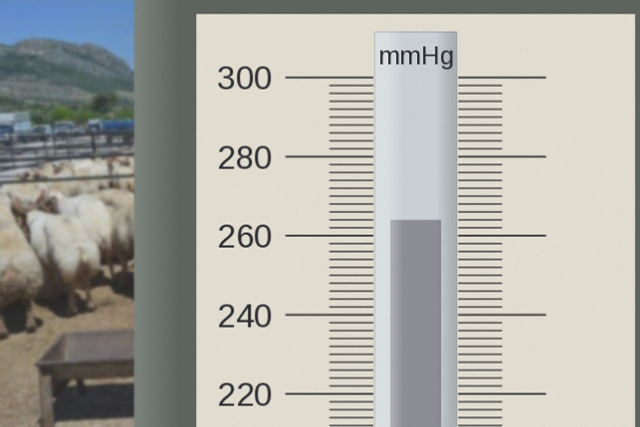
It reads value=264 unit=mmHg
